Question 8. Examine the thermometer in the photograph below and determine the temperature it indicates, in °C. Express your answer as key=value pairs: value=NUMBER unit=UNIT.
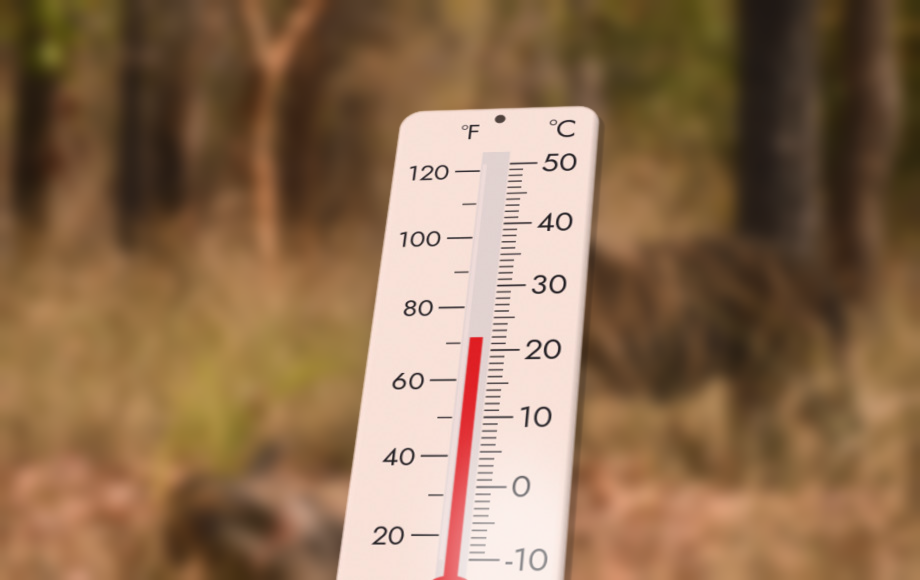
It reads value=22 unit=°C
